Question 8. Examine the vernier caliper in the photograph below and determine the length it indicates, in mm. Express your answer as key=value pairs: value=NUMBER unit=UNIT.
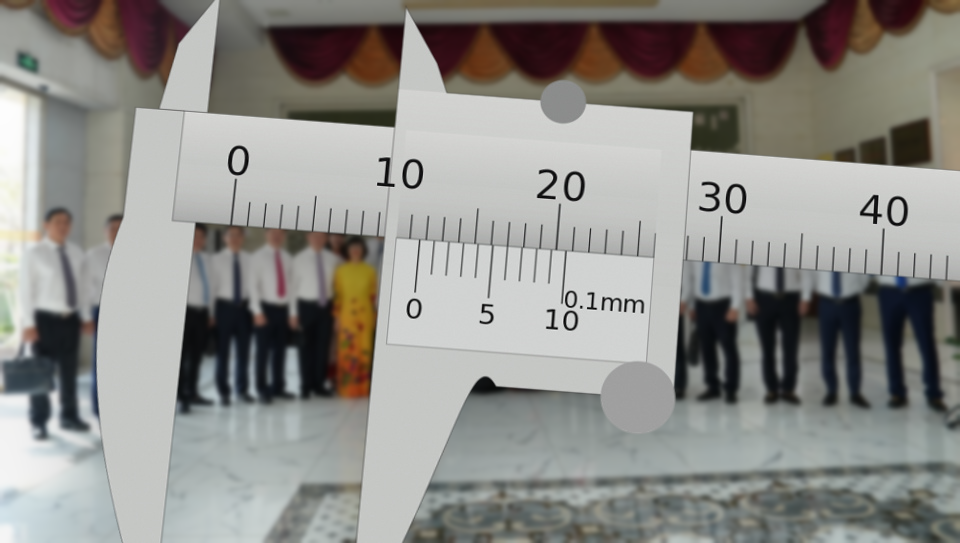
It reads value=11.6 unit=mm
